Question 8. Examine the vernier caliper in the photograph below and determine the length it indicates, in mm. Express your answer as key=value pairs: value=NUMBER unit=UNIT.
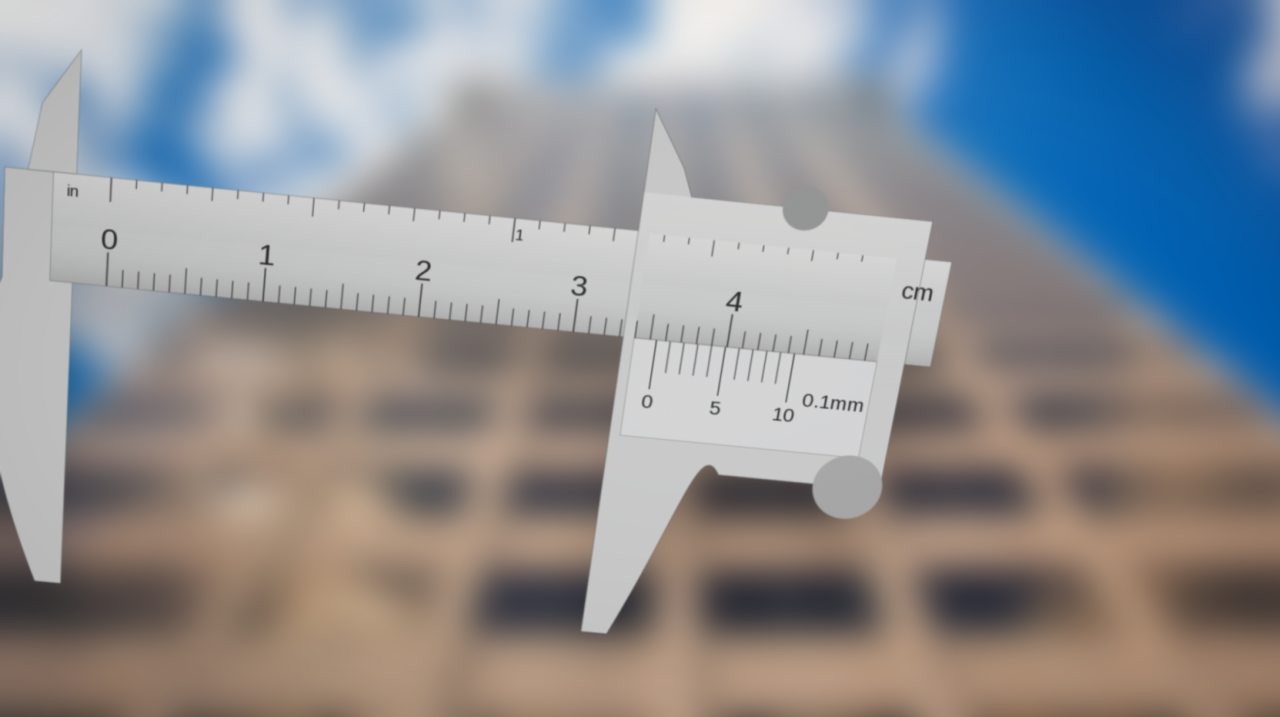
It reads value=35.4 unit=mm
